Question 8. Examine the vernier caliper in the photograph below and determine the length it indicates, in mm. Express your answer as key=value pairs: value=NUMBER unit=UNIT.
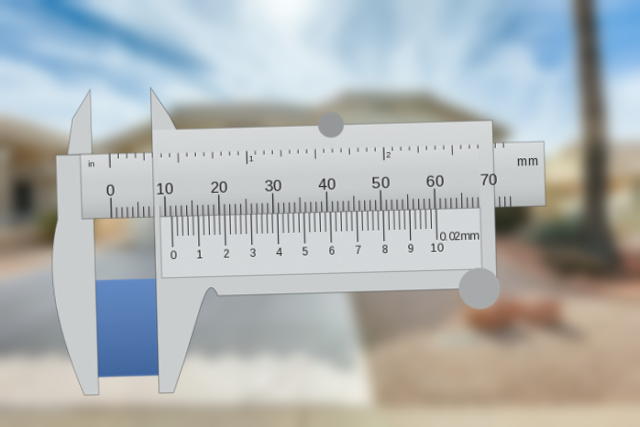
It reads value=11.2 unit=mm
